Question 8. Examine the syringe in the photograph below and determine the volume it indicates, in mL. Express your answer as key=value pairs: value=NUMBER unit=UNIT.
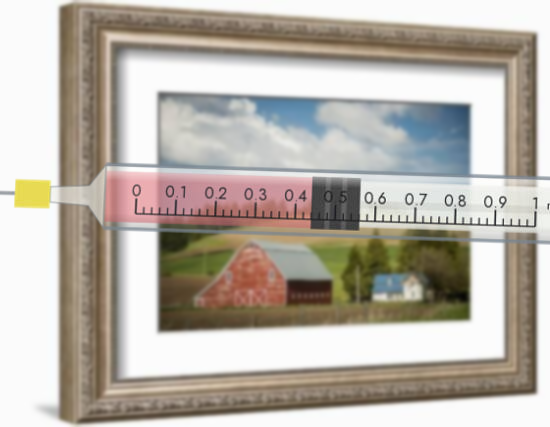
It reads value=0.44 unit=mL
